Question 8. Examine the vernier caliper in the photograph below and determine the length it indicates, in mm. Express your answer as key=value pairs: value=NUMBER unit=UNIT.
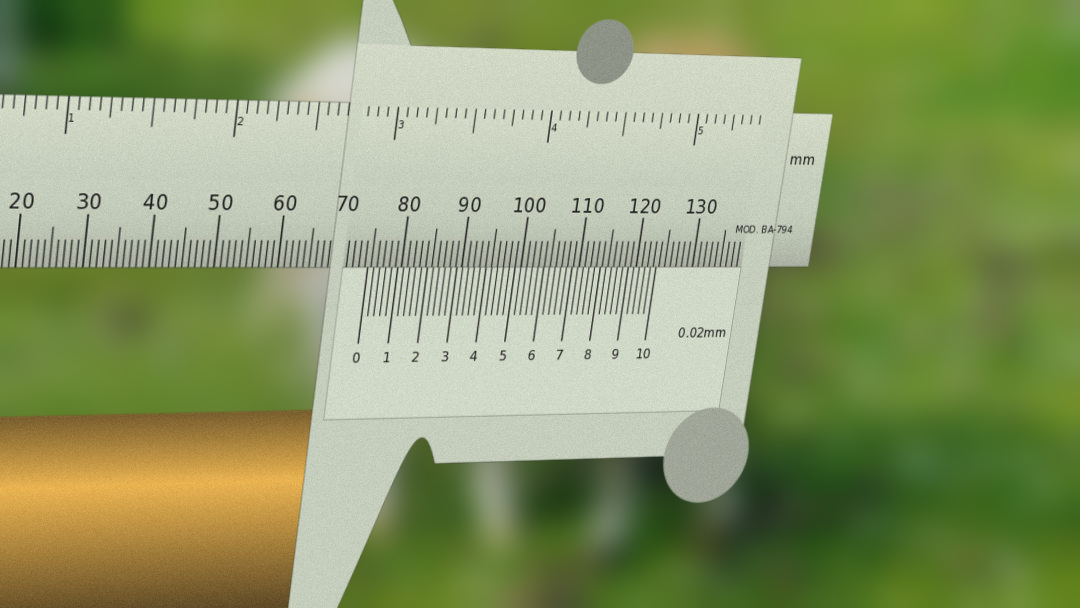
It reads value=74.5 unit=mm
